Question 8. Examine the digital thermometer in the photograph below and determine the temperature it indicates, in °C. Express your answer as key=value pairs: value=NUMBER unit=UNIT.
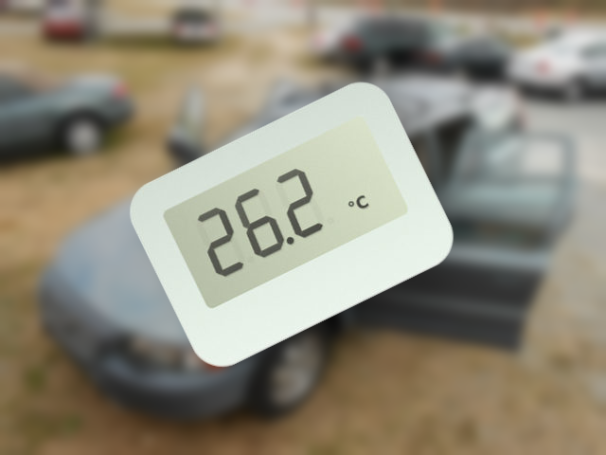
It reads value=26.2 unit=°C
